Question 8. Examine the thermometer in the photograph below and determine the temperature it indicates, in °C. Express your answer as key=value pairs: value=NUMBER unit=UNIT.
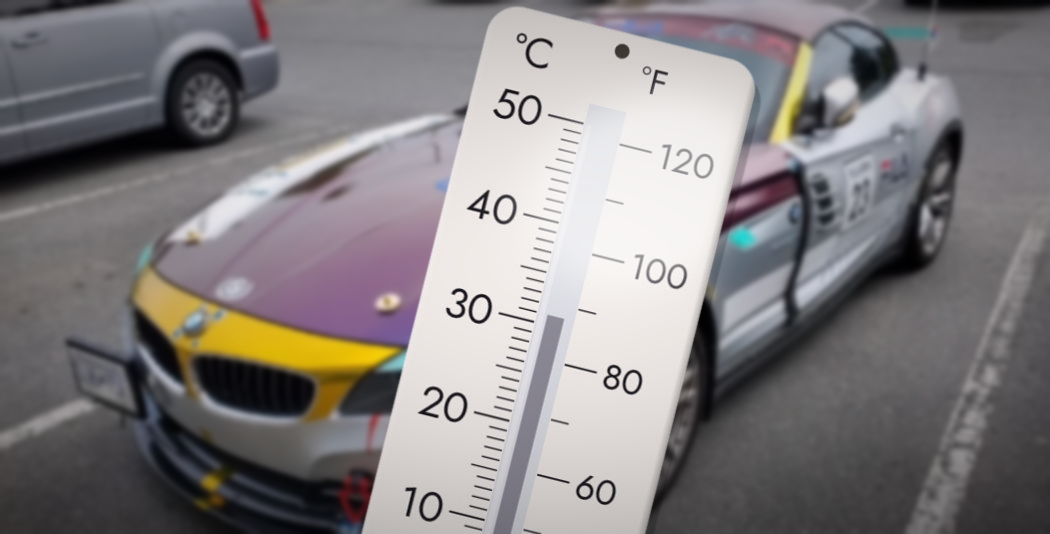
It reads value=31 unit=°C
